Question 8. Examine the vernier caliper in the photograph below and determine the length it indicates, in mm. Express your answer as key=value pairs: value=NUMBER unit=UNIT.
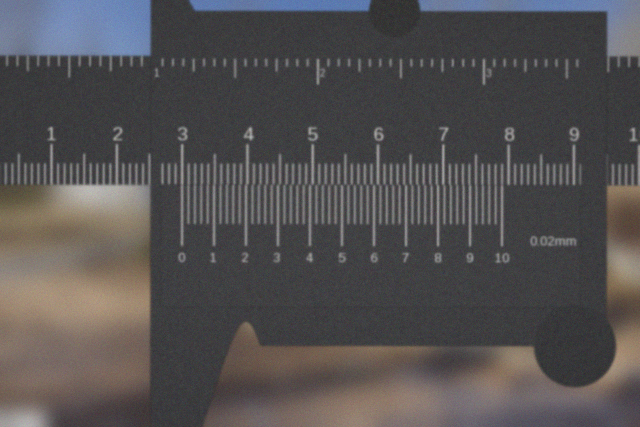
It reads value=30.0 unit=mm
